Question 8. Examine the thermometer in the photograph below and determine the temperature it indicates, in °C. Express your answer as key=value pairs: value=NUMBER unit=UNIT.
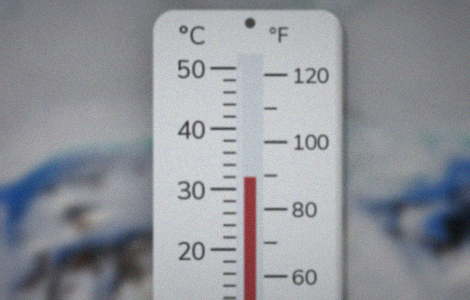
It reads value=32 unit=°C
